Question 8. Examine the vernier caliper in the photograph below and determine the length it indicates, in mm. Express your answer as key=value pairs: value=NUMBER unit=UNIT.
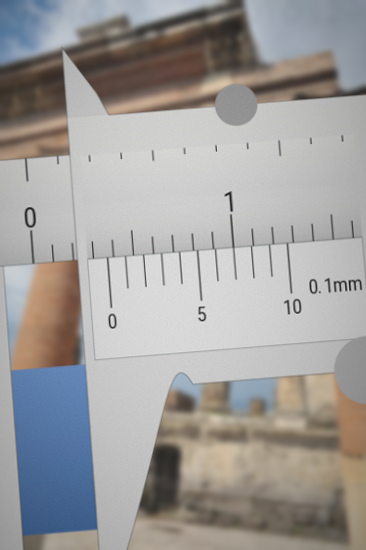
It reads value=3.7 unit=mm
